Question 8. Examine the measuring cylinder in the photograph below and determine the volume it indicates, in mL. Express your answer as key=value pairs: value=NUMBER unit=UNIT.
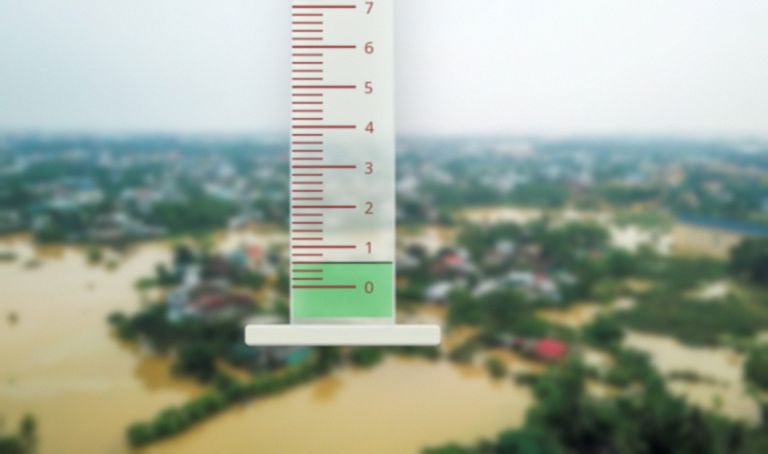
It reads value=0.6 unit=mL
